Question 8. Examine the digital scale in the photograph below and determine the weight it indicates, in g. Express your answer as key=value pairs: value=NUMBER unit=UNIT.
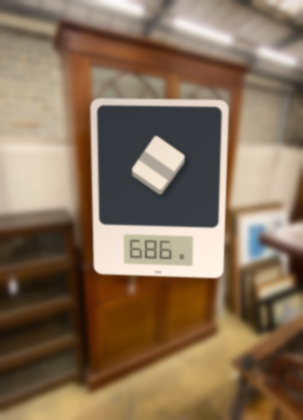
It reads value=686 unit=g
